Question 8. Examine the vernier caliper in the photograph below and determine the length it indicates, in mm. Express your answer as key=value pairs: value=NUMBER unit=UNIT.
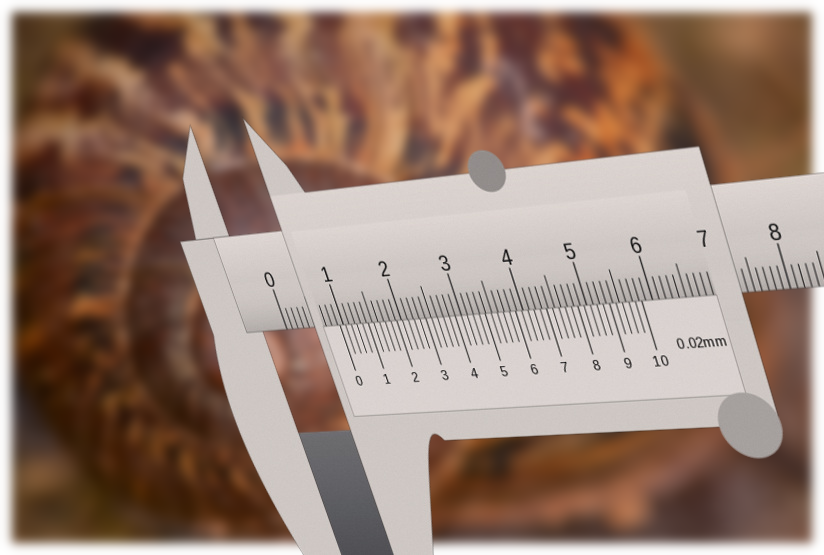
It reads value=9.4 unit=mm
